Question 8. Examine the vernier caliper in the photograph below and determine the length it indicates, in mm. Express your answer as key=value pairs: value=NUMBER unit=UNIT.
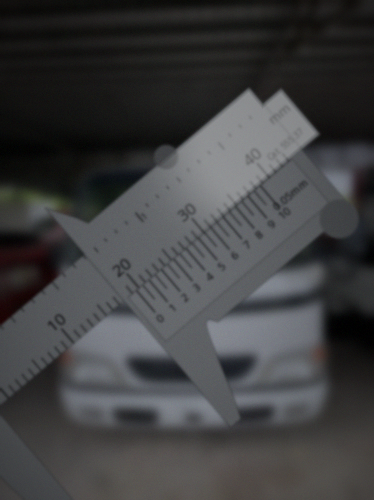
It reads value=19.6 unit=mm
